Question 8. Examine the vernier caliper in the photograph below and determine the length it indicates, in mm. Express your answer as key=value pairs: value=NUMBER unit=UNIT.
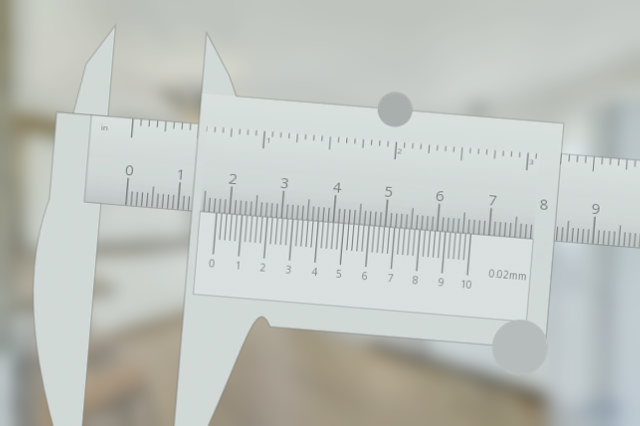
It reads value=17.5 unit=mm
